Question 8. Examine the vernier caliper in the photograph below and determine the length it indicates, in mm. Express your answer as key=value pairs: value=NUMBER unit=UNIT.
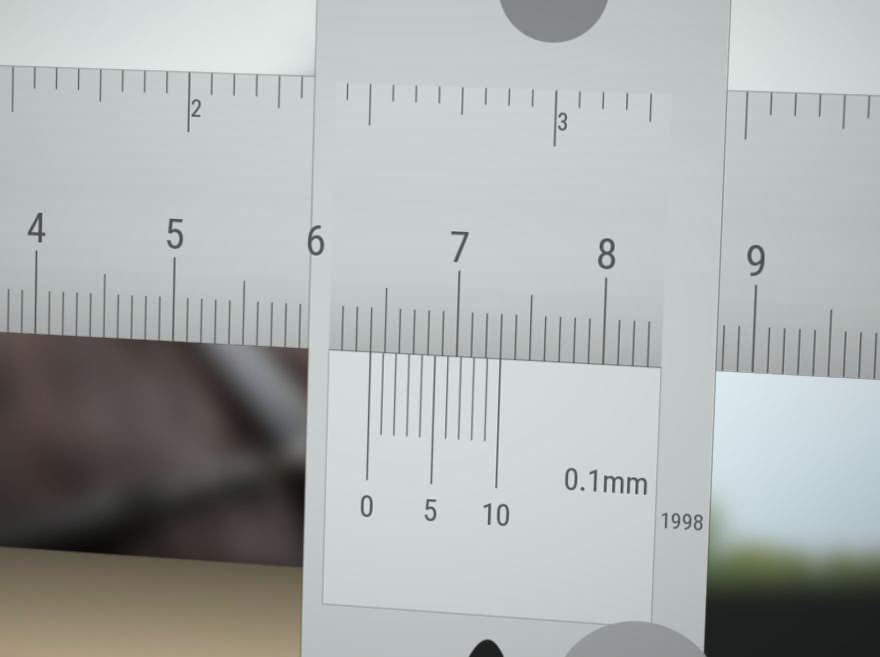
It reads value=64.0 unit=mm
